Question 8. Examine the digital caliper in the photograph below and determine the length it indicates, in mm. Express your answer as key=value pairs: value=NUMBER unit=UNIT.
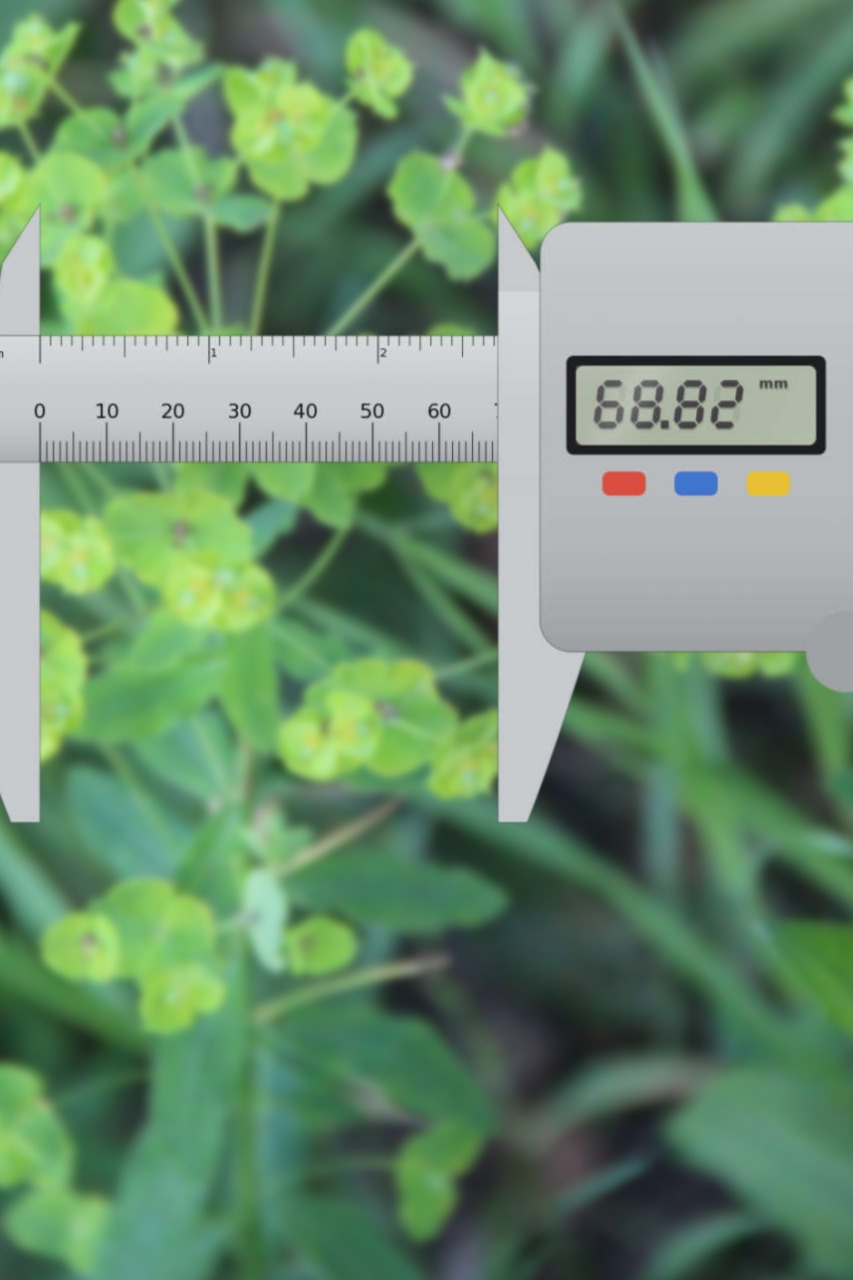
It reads value=68.82 unit=mm
